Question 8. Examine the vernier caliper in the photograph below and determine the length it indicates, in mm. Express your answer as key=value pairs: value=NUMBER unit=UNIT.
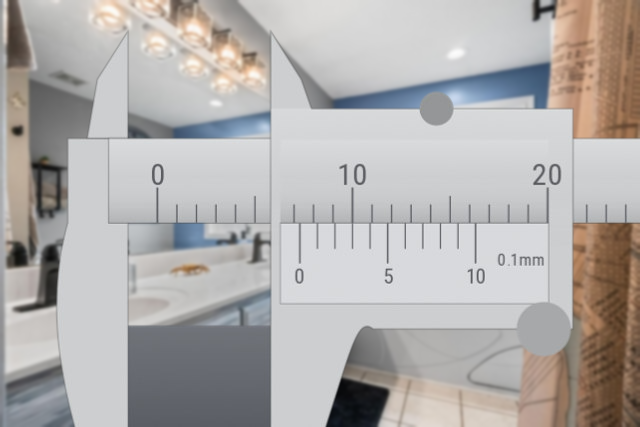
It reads value=7.3 unit=mm
